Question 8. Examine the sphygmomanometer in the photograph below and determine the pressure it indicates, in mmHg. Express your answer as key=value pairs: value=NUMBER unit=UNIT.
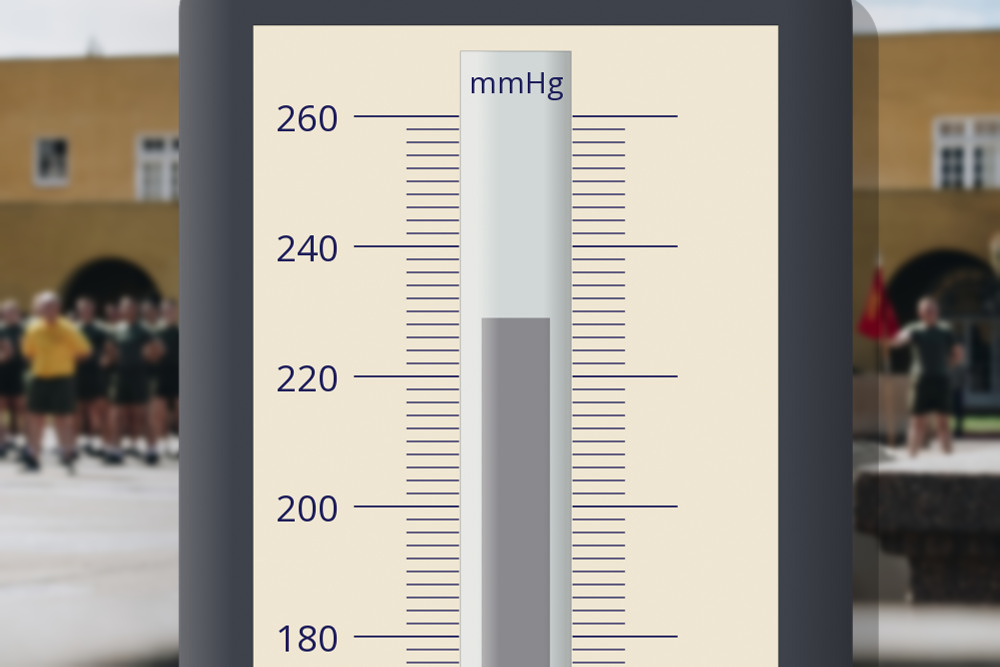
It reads value=229 unit=mmHg
